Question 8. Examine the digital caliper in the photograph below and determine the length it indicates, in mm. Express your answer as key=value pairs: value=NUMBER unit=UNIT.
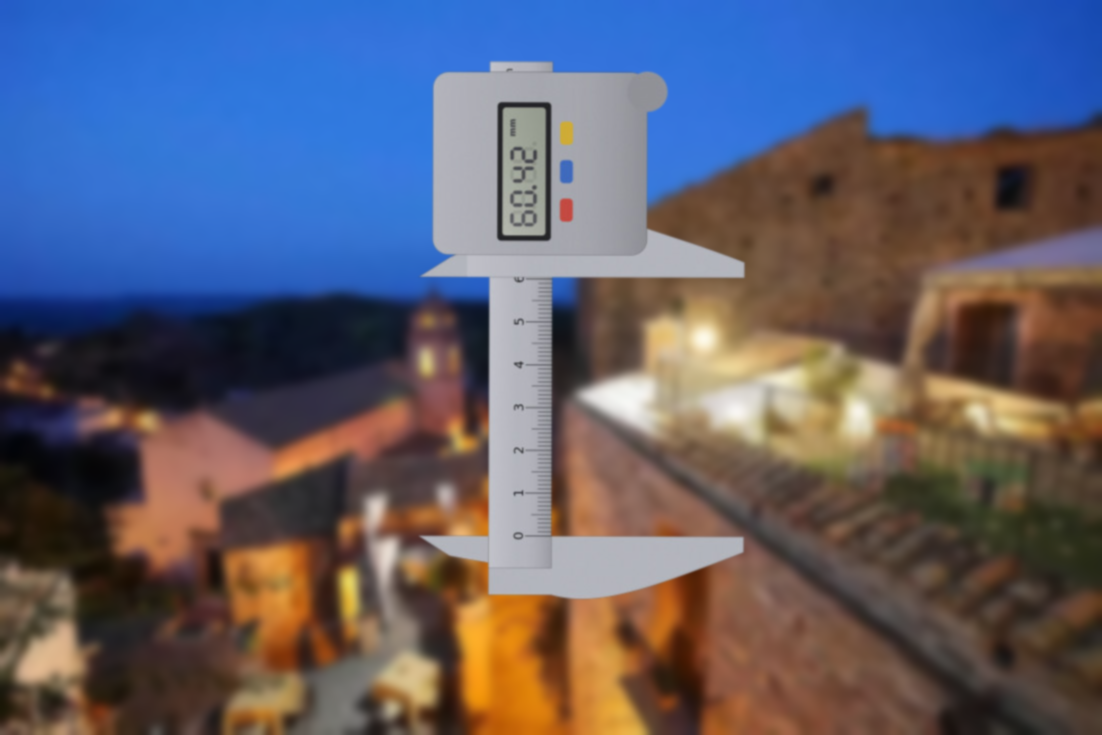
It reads value=60.42 unit=mm
